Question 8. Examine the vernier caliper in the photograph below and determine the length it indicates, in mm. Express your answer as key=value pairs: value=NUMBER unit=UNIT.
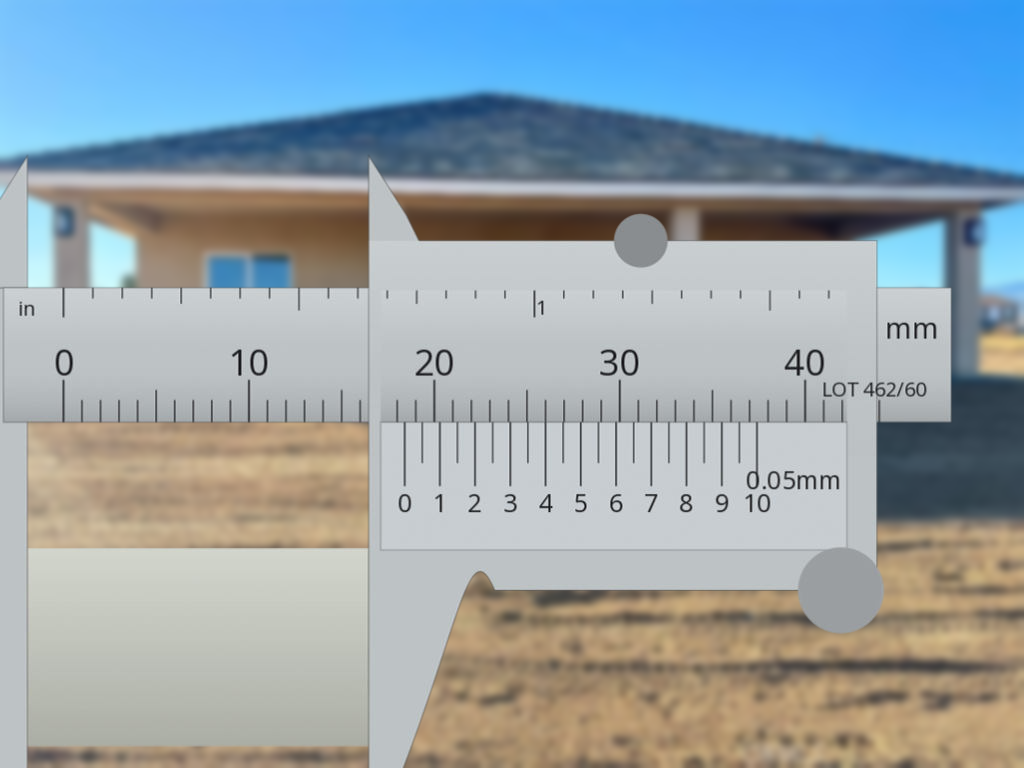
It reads value=18.4 unit=mm
